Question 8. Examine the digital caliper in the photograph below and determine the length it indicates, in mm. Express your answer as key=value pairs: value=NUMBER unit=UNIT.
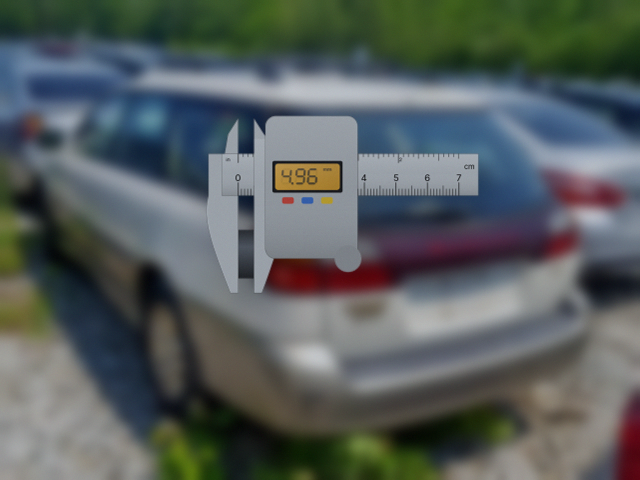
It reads value=4.96 unit=mm
